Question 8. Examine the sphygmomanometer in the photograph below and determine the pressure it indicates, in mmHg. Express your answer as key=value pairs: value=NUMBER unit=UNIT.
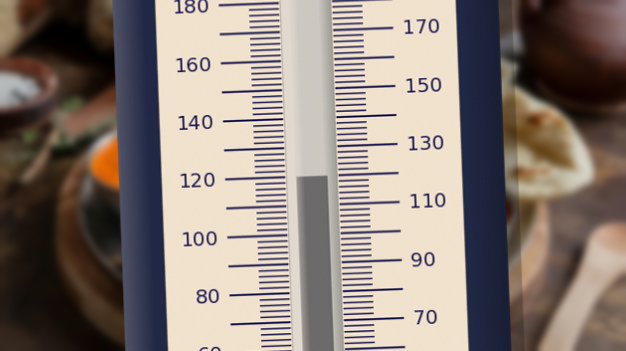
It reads value=120 unit=mmHg
